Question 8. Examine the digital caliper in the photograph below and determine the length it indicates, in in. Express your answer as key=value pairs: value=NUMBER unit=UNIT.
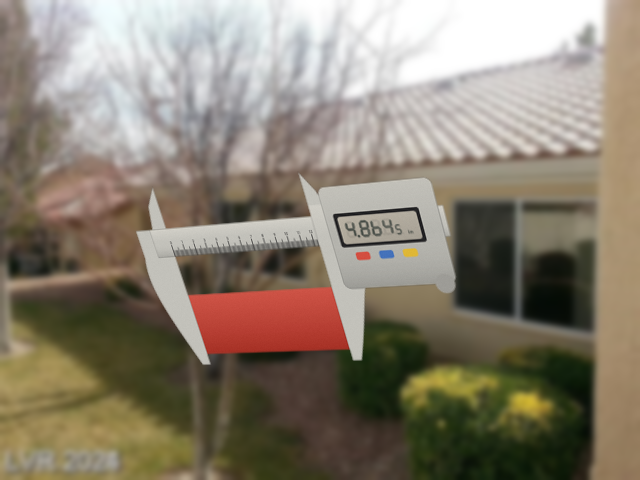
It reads value=4.8645 unit=in
